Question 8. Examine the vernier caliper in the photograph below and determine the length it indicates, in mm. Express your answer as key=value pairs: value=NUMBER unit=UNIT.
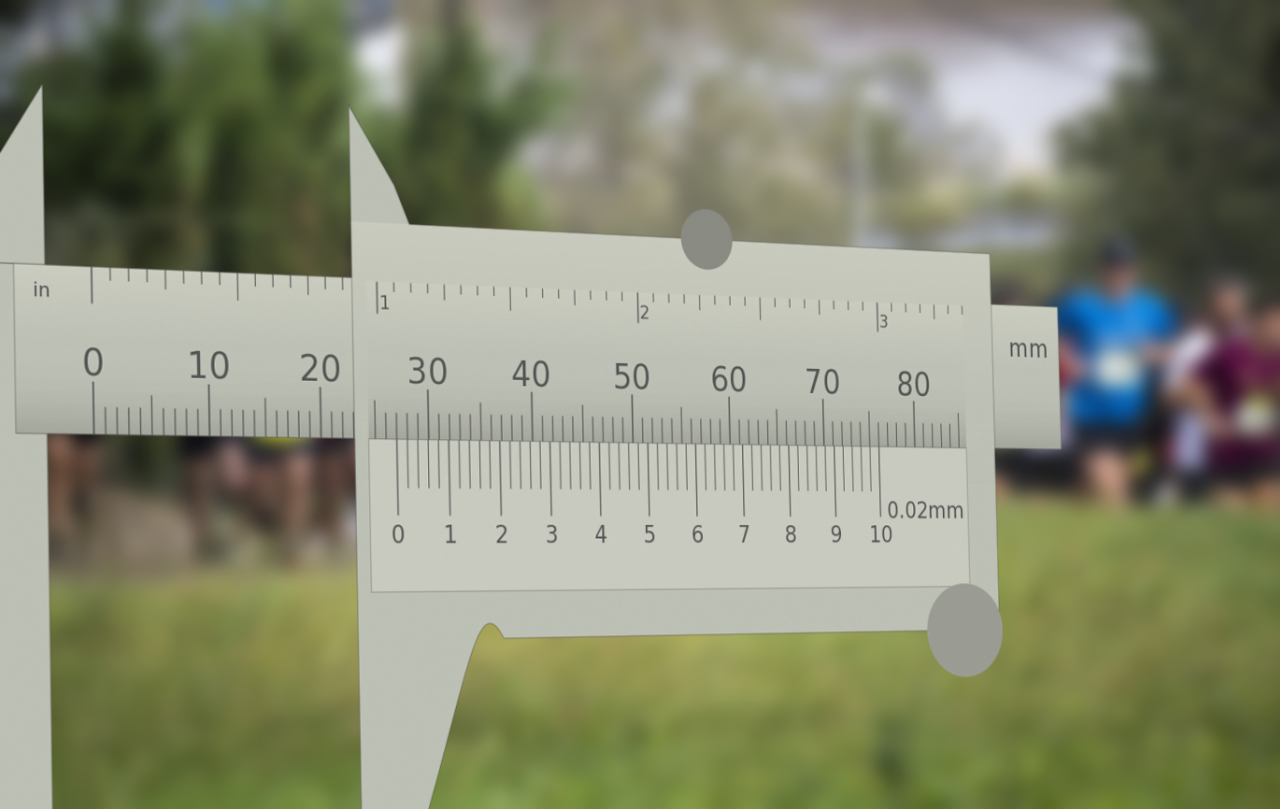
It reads value=27.0 unit=mm
